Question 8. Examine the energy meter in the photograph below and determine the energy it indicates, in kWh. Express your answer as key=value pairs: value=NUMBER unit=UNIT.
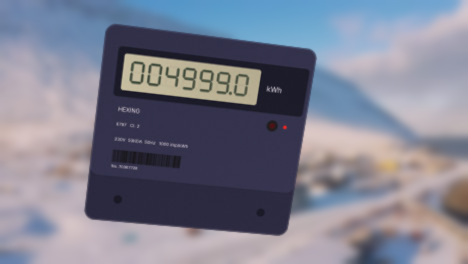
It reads value=4999.0 unit=kWh
